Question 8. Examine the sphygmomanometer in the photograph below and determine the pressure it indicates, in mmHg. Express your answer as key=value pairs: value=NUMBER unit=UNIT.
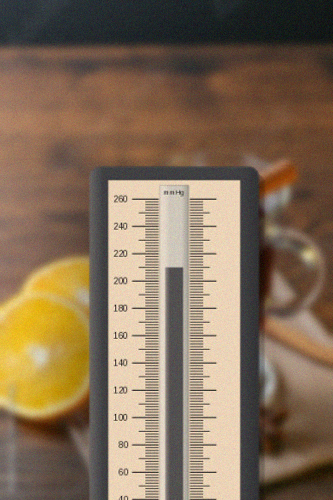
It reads value=210 unit=mmHg
